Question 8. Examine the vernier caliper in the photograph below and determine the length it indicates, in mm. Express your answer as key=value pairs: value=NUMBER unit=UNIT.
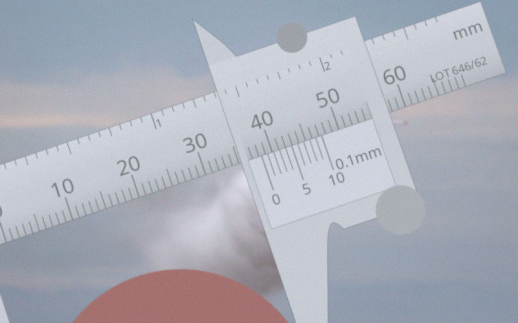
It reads value=38.4 unit=mm
